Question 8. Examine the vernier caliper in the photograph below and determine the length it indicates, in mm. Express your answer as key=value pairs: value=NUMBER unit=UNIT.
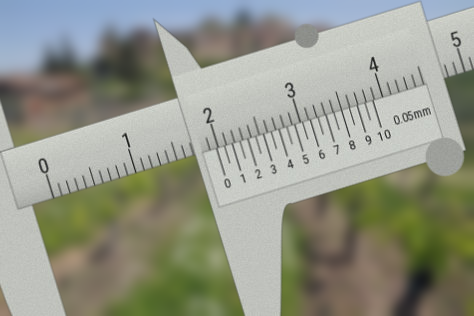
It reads value=19.8 unit=mm
